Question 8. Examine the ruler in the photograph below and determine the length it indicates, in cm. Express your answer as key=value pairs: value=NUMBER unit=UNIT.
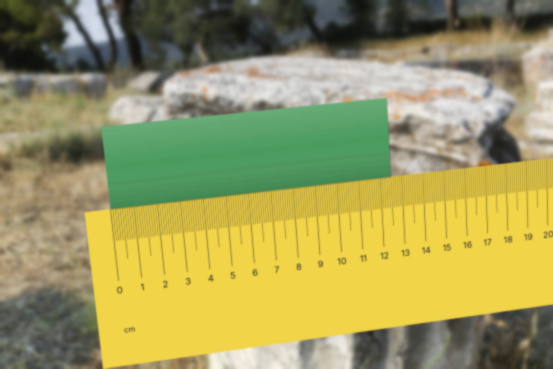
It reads value=12.5 unit=cm
